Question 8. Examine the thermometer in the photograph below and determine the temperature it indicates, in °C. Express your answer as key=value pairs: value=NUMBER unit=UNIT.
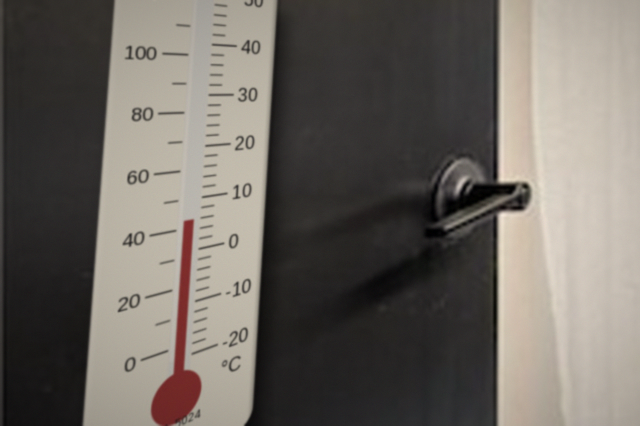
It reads value=6 unit=°C
